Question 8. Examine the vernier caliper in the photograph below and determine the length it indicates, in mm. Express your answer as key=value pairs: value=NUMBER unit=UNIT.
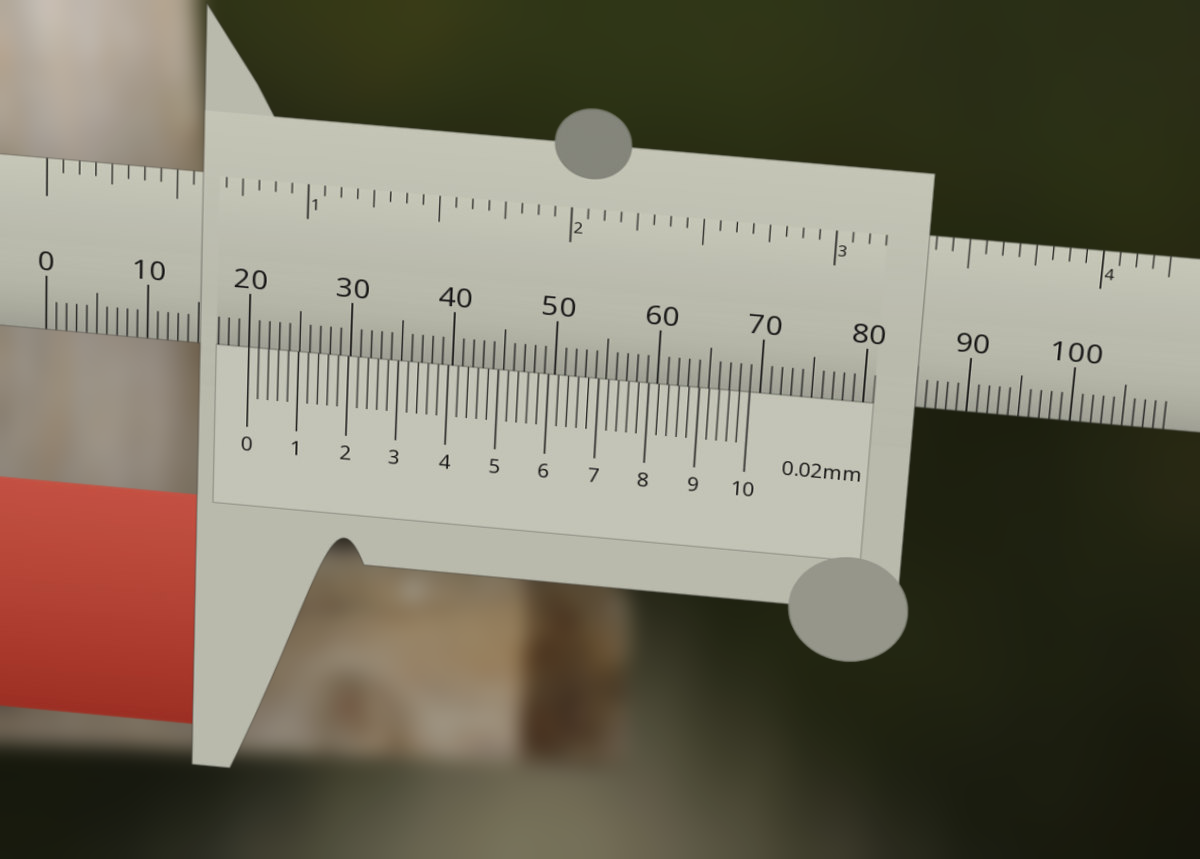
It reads value=20.0 unit=mm
